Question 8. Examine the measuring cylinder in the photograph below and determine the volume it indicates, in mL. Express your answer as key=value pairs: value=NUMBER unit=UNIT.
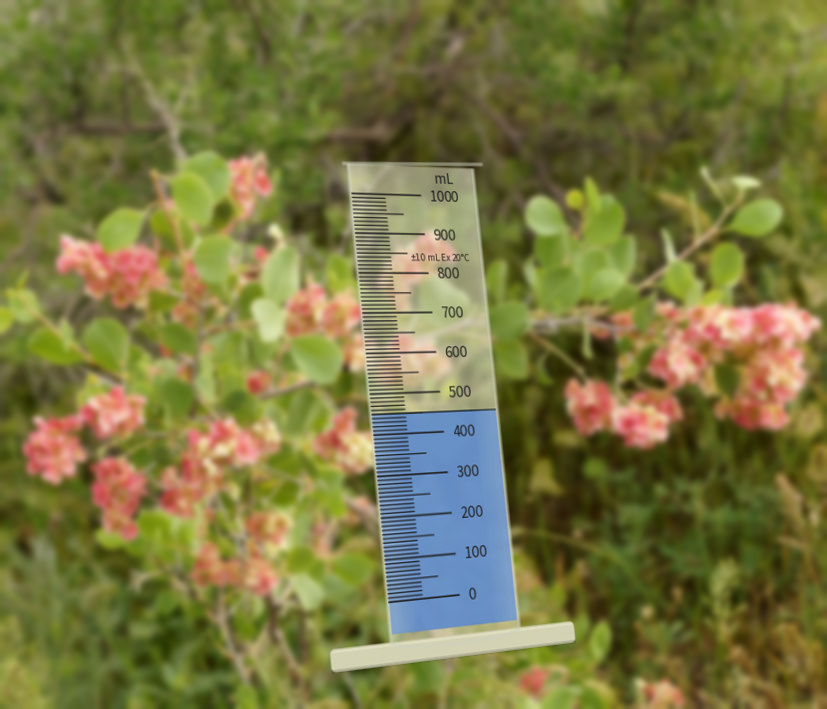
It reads value=450 unit=mL
